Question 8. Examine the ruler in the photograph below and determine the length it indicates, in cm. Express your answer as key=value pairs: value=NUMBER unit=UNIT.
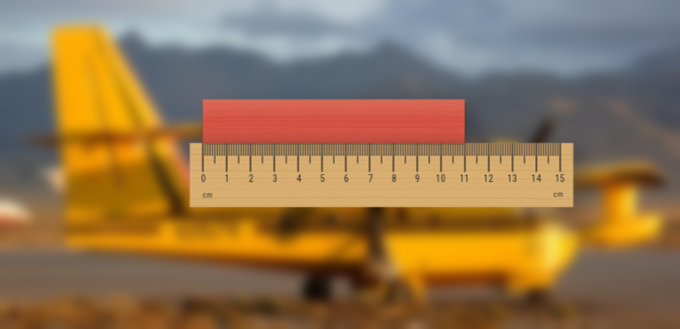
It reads value=11 unit=cm
